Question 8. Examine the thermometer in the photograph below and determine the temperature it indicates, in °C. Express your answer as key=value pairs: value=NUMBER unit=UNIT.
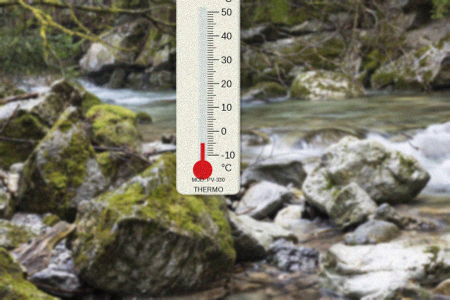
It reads value=-5 unit=°C
